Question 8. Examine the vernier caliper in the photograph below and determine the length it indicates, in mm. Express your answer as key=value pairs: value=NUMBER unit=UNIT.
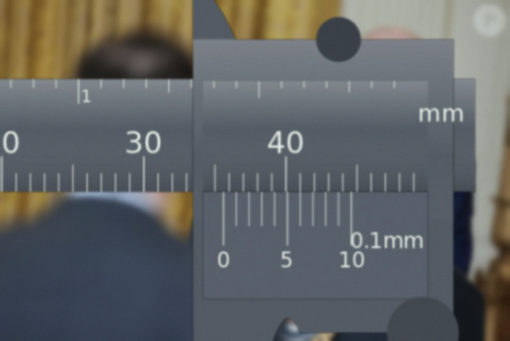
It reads value=35.6 unit=mm
